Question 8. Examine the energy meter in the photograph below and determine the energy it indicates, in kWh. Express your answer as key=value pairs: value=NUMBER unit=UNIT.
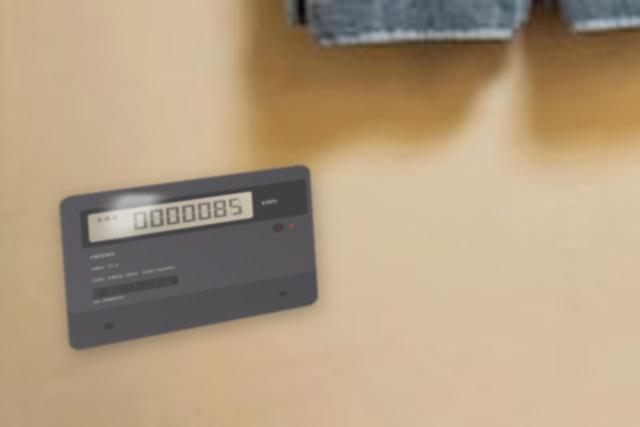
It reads value=85 unit=kWh
